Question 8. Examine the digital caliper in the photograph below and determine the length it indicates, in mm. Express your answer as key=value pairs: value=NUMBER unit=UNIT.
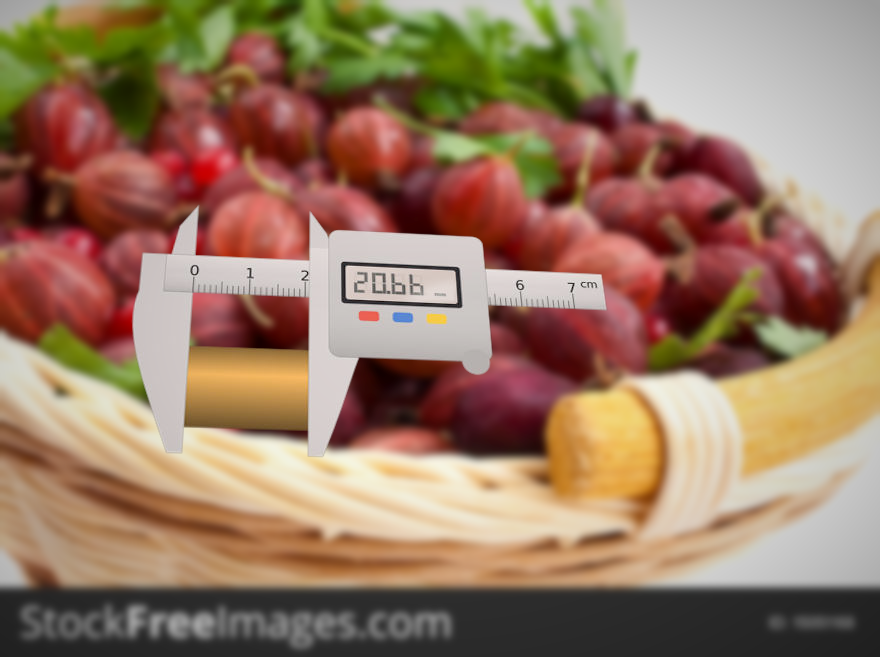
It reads value=20.66 unit=mm
